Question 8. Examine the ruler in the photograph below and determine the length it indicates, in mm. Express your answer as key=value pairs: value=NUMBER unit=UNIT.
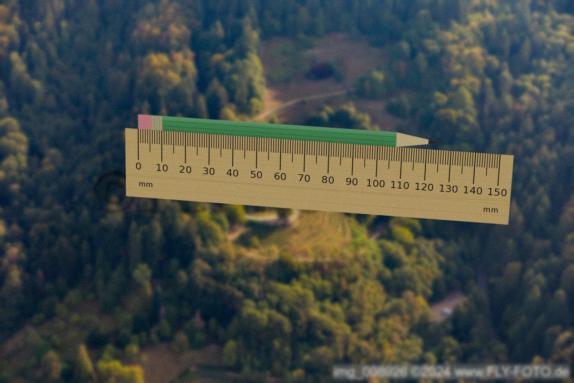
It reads value=125 unit=mm
